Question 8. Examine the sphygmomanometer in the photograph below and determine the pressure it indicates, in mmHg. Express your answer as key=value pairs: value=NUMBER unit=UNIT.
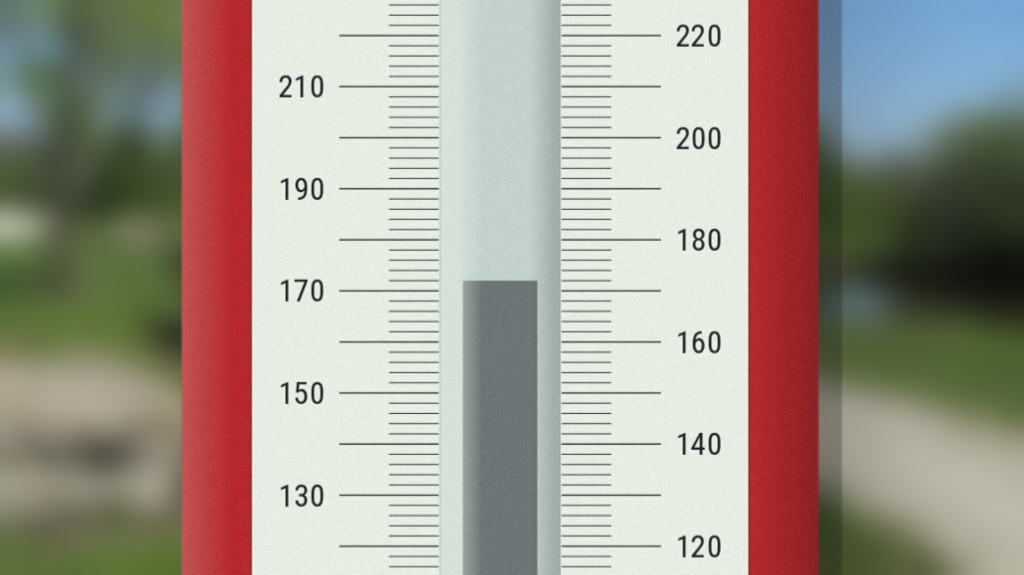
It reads value=172 unit=mmHg
